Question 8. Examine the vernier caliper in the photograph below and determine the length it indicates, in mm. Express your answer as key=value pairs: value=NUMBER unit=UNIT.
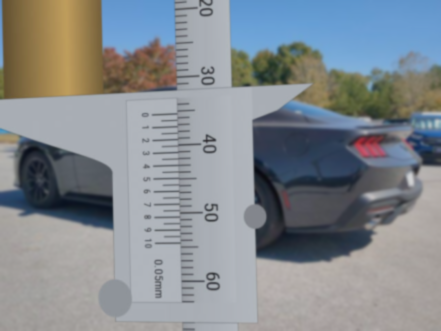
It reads value=35.4 unit=mm
